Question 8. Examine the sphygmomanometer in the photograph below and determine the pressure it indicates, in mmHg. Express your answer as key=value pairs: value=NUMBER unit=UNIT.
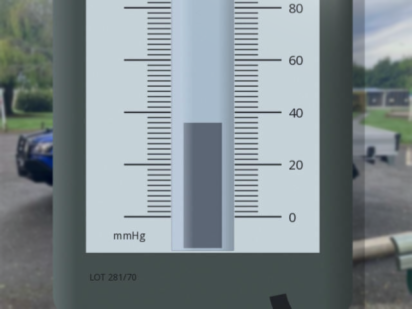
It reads value=36 unit=mmHg
